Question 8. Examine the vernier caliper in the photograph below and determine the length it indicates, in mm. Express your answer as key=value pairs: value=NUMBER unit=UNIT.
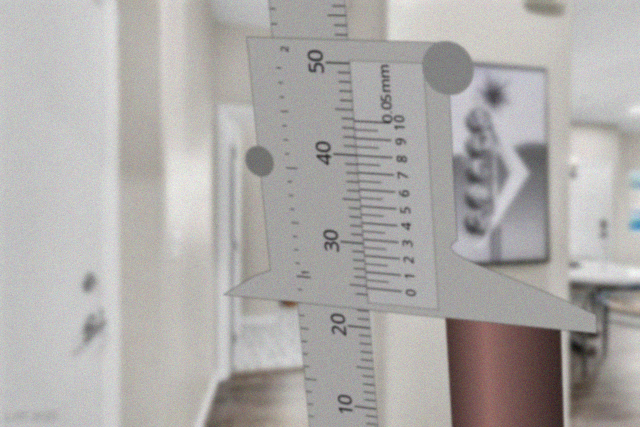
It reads value=24.8 unit=mm
